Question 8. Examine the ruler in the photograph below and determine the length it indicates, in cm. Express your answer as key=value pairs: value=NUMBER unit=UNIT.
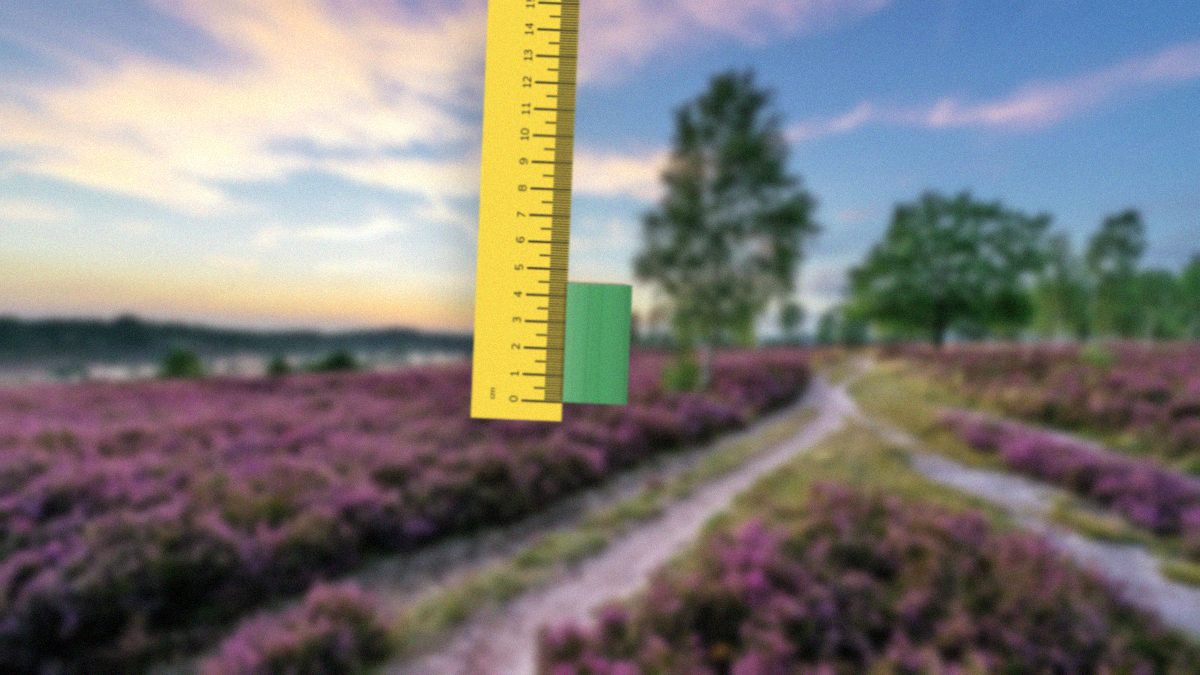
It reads value=4.5 unit=cm
